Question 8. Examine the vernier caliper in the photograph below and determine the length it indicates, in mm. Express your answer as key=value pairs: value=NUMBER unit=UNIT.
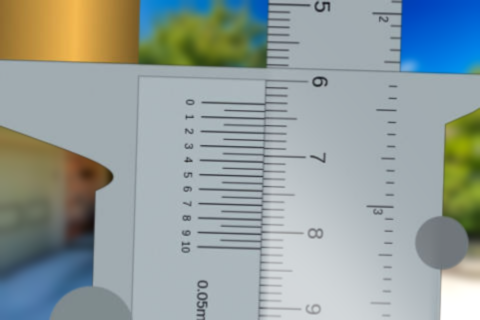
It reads value=63.2 unit=mm
